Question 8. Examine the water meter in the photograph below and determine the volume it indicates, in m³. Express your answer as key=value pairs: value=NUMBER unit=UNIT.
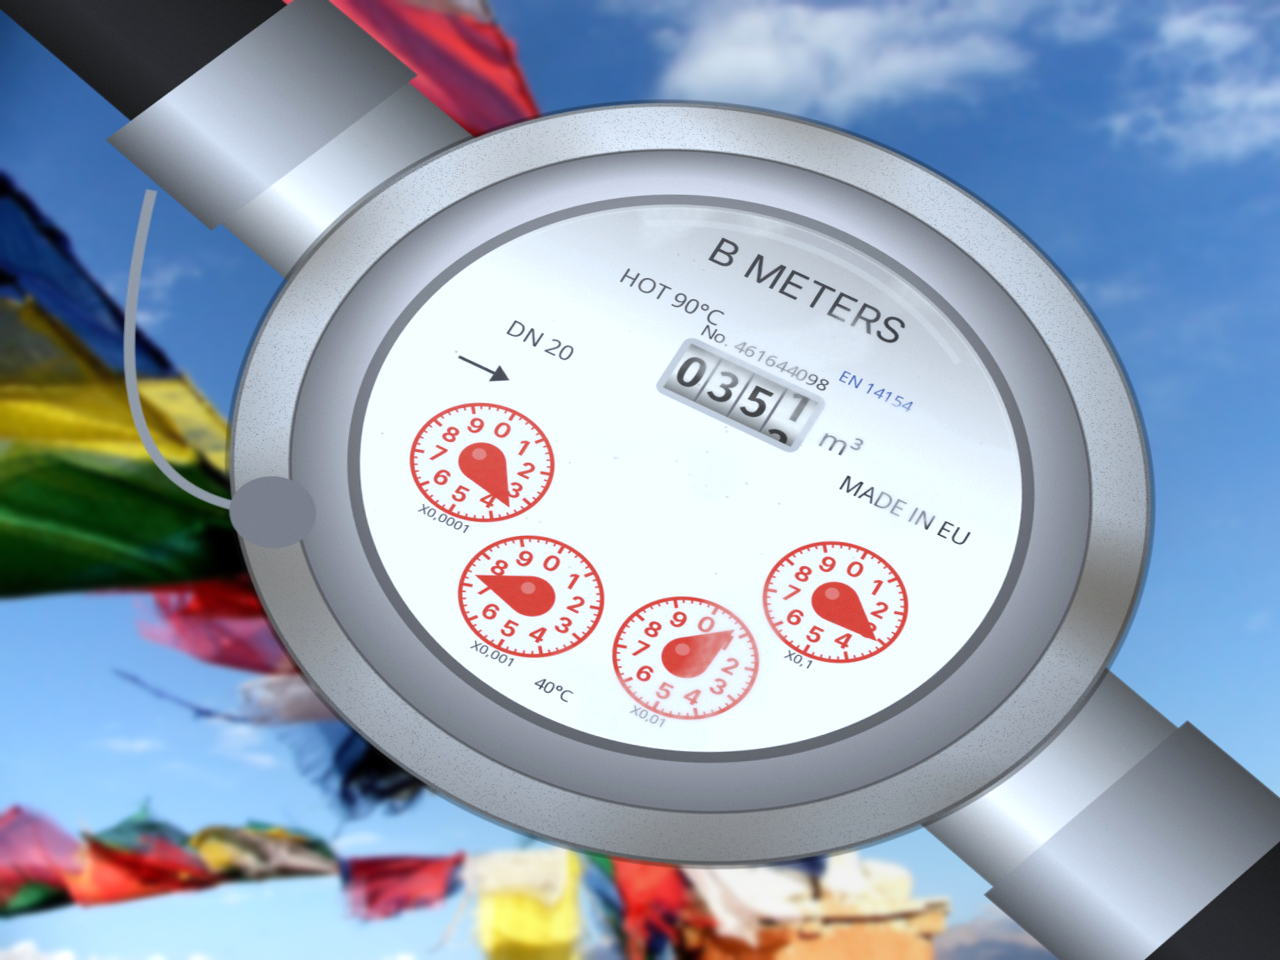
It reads value=351.3073 unit=m³
